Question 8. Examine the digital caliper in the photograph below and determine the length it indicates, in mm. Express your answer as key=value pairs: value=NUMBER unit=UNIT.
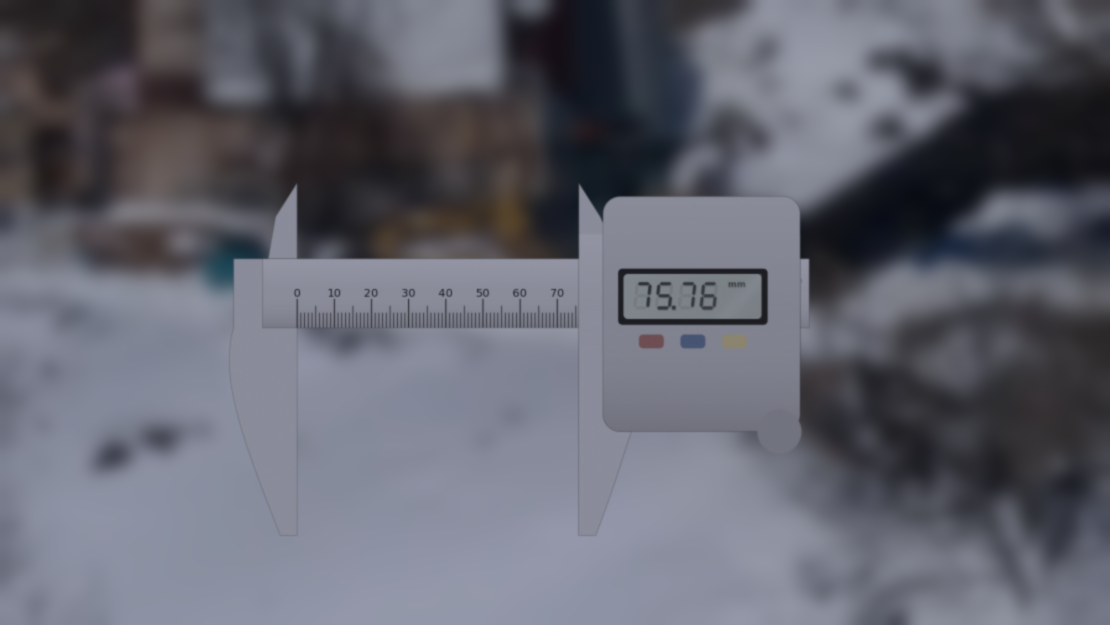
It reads value=75.76 unit=mm
